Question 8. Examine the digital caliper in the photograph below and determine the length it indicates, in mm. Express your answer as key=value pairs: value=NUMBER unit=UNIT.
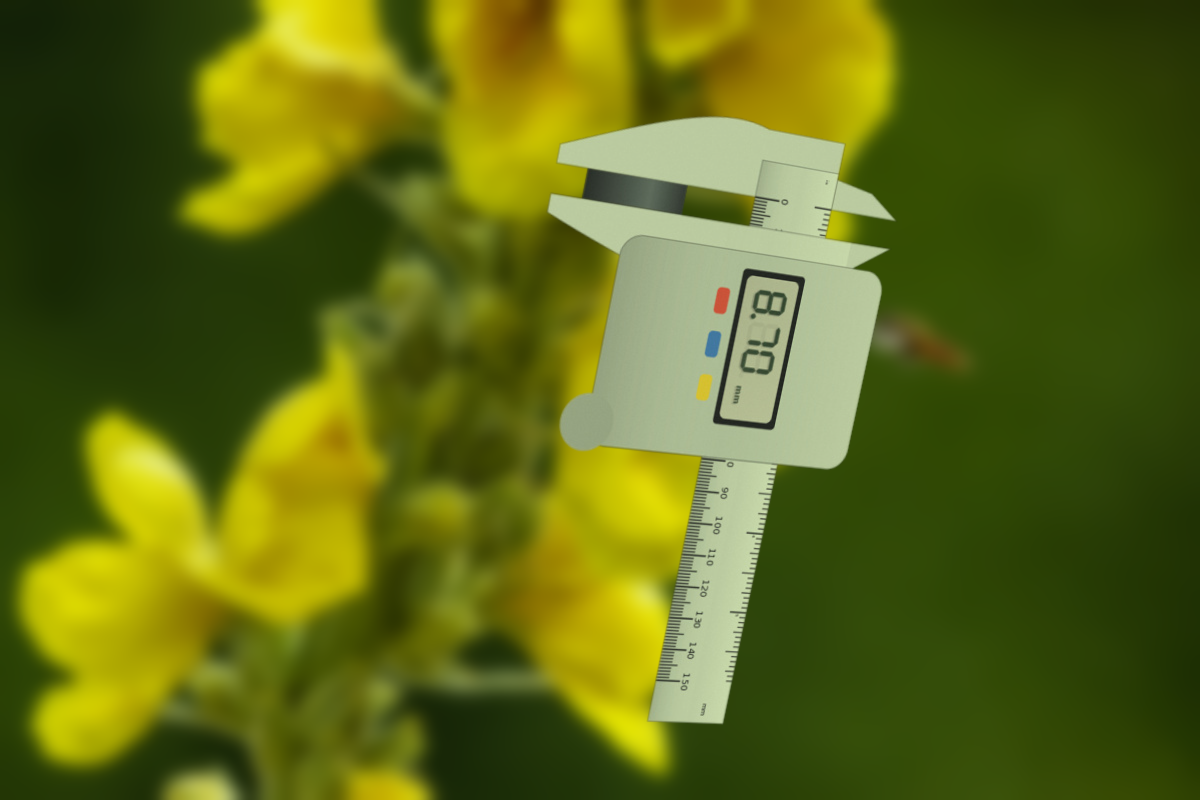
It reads value=8.70 unit=mm
